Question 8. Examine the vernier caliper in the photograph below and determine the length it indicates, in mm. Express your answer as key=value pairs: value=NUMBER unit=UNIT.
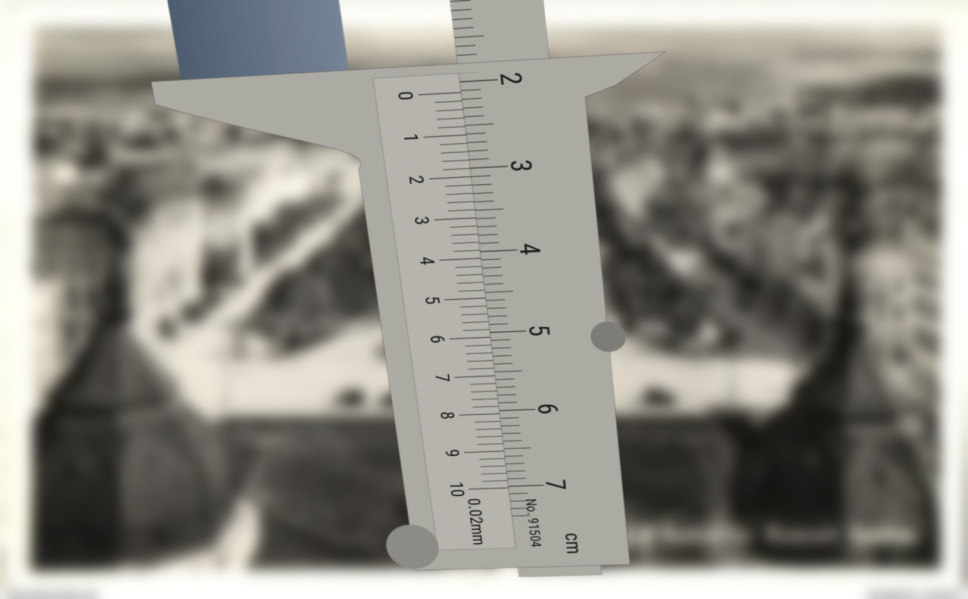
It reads value=21.2 unit=mm
